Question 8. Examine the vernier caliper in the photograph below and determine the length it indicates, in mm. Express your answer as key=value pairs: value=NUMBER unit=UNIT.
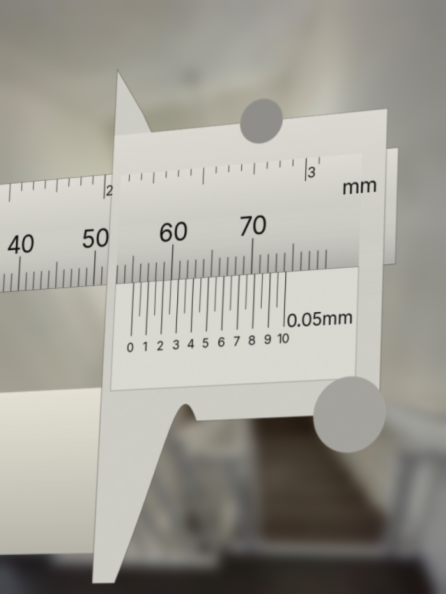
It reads value=55.2 unit=mm
